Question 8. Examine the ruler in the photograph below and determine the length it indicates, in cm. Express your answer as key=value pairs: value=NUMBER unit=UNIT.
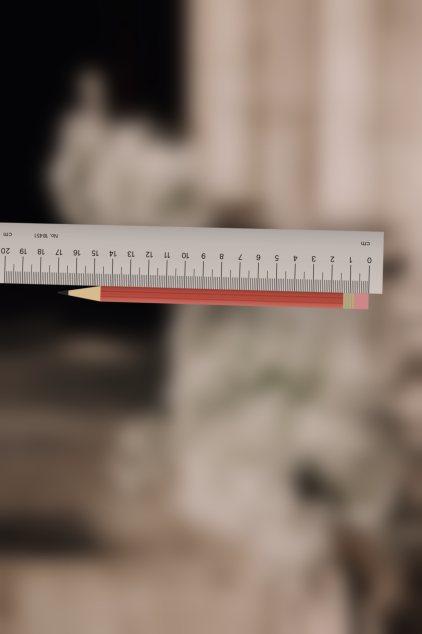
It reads value=17 unit=cm
